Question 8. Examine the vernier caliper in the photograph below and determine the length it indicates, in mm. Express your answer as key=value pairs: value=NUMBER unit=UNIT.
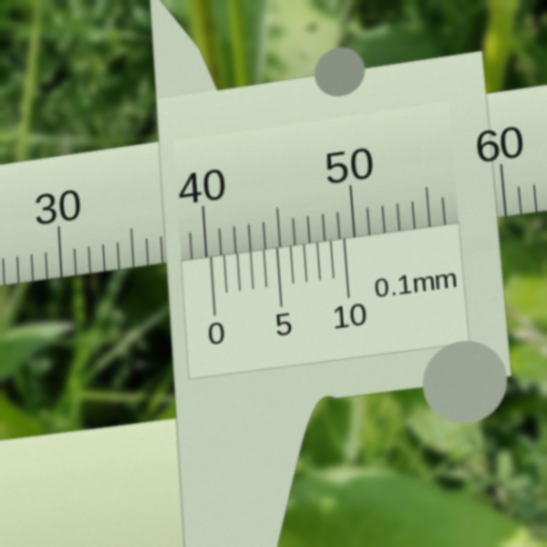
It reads value=40.3 unit=mm
